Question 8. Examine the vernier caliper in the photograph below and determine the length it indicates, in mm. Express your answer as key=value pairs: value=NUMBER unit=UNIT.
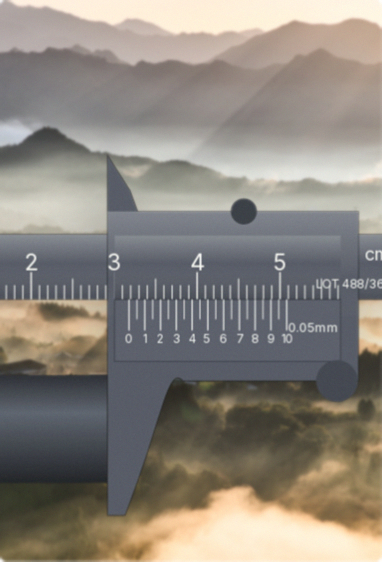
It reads value=31.8 unit=mm
